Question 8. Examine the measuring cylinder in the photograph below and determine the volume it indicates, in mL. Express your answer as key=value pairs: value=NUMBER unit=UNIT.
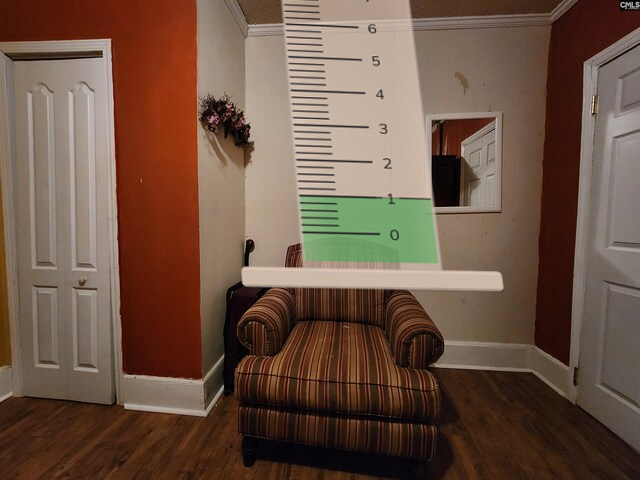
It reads value=1 unit=mL
